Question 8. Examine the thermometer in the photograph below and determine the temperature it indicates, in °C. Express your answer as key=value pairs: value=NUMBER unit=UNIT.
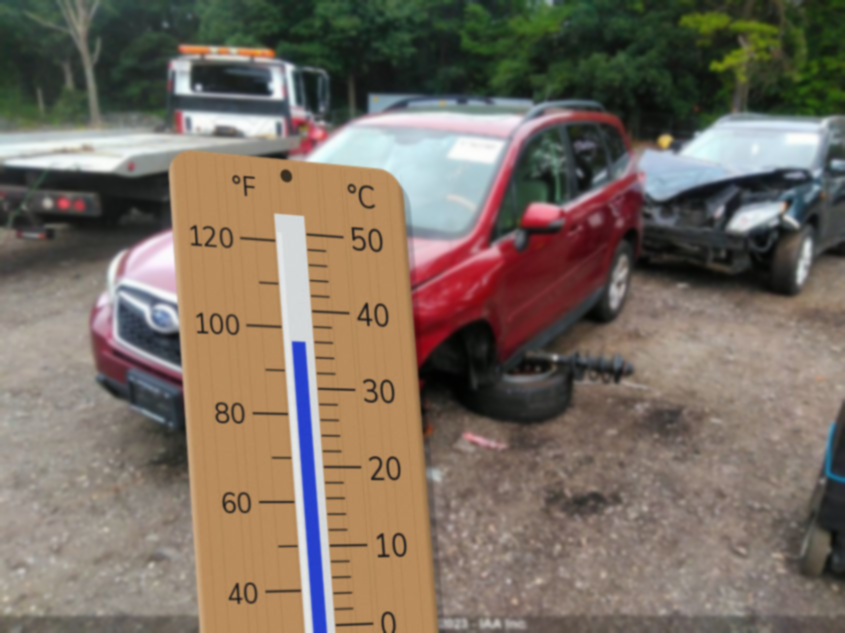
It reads value=36 unit=°C
